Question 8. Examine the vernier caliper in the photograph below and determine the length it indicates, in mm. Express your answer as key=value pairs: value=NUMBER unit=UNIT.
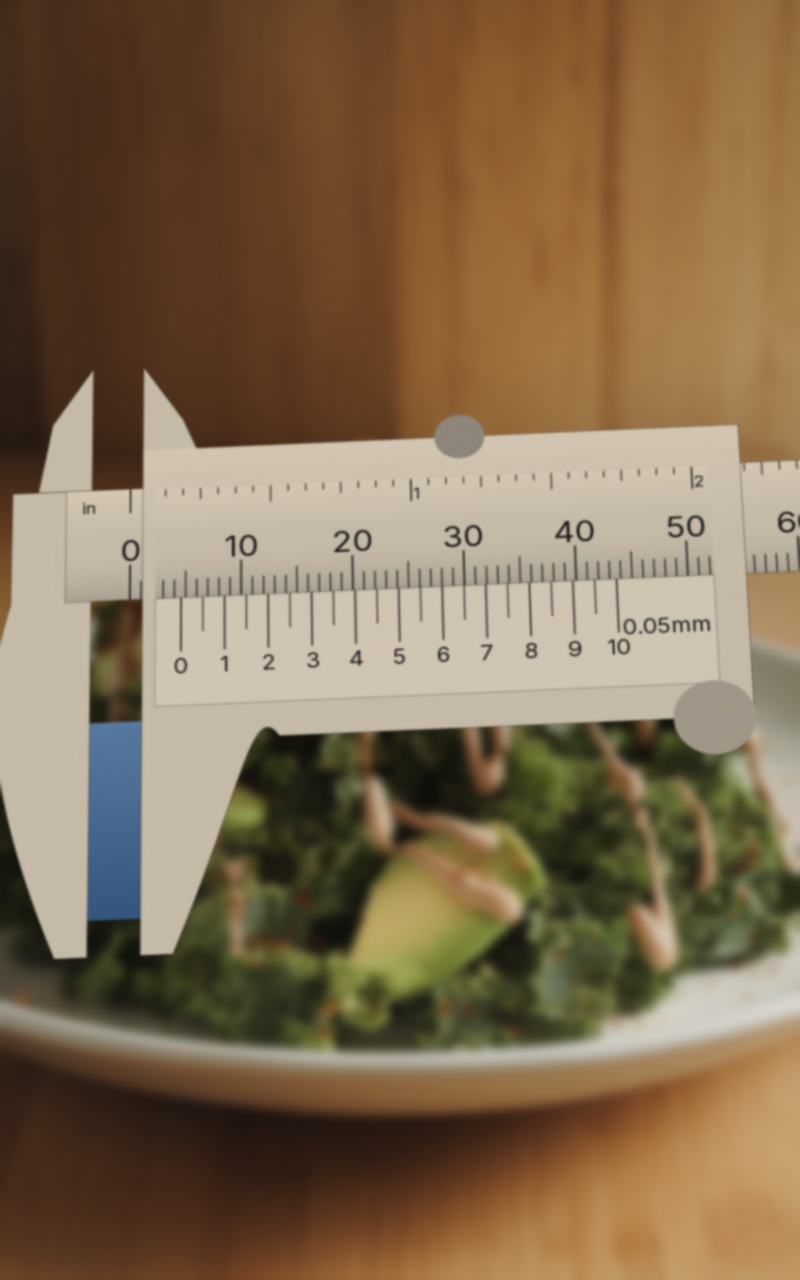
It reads value=4.6 unit=mm
